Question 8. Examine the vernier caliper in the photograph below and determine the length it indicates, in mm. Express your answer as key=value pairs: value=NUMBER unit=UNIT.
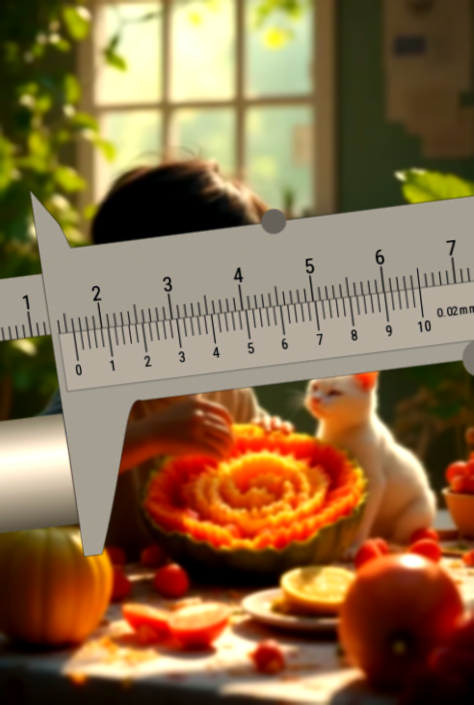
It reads value=16.0 unit=mm
